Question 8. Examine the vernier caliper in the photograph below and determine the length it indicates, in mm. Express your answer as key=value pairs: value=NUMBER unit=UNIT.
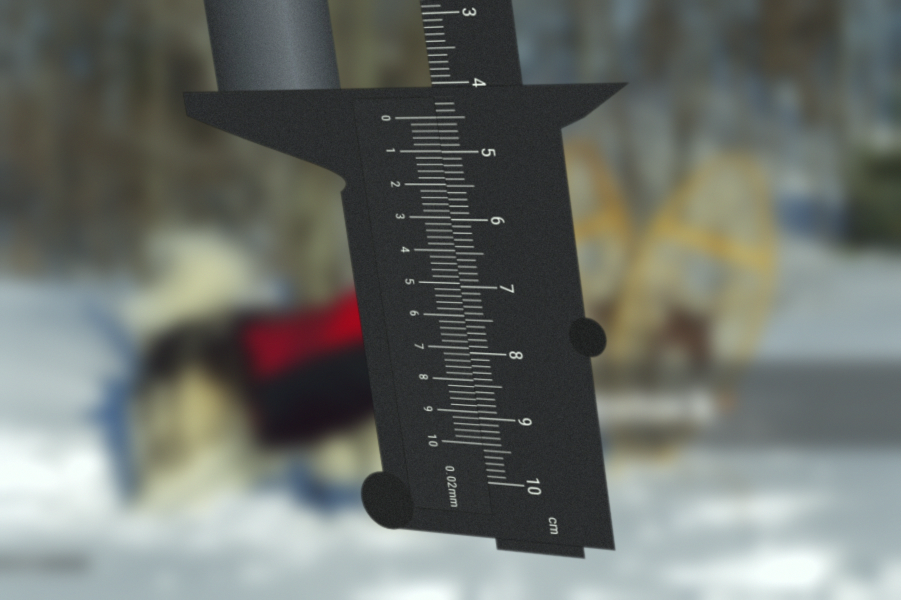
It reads value=45.0 unit=mm
